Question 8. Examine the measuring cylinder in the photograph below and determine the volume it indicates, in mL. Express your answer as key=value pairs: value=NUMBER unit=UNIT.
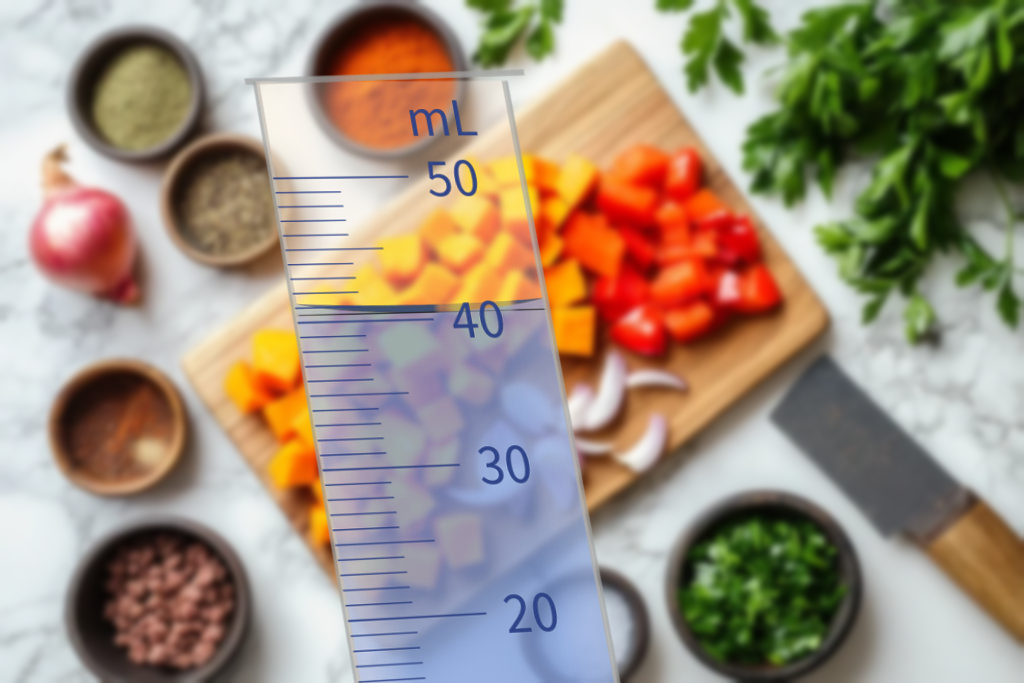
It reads value=40.5 unit=mL
